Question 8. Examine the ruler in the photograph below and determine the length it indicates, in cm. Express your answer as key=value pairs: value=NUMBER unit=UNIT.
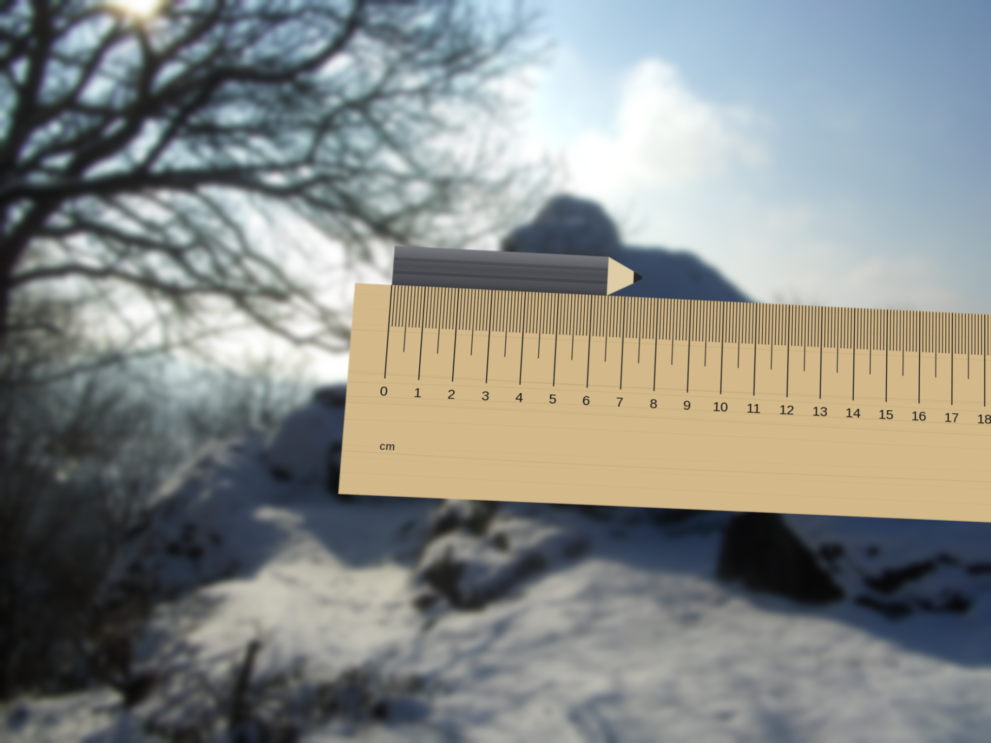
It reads value=7.5 unit=cm
